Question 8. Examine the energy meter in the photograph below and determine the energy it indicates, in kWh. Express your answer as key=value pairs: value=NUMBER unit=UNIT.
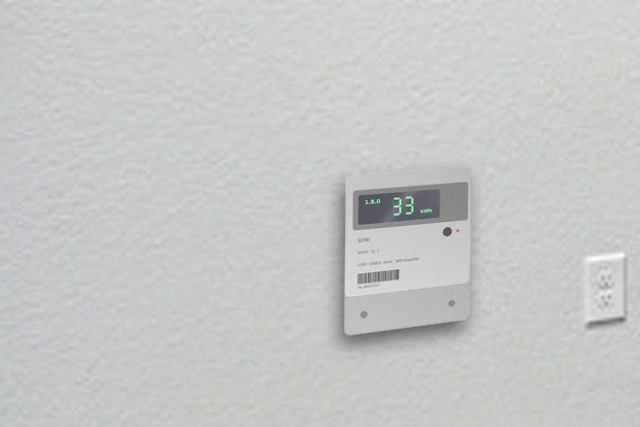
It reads value=33 unit=kWh
